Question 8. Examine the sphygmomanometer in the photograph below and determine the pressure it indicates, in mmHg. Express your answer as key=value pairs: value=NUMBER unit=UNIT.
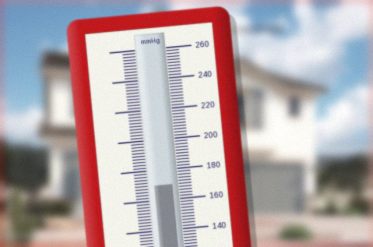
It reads value=170 unit=mmHg
